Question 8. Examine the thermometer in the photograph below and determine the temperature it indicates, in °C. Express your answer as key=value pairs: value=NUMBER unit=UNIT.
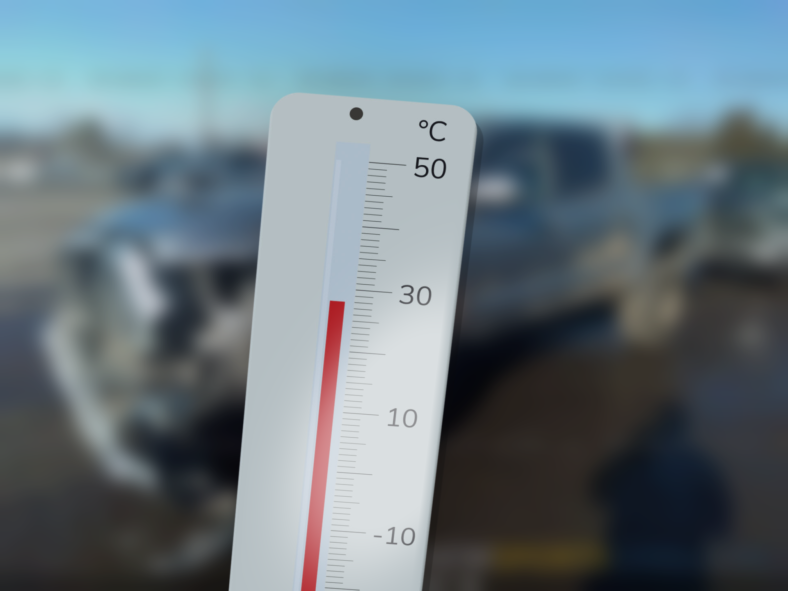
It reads value=28 unit=°C
